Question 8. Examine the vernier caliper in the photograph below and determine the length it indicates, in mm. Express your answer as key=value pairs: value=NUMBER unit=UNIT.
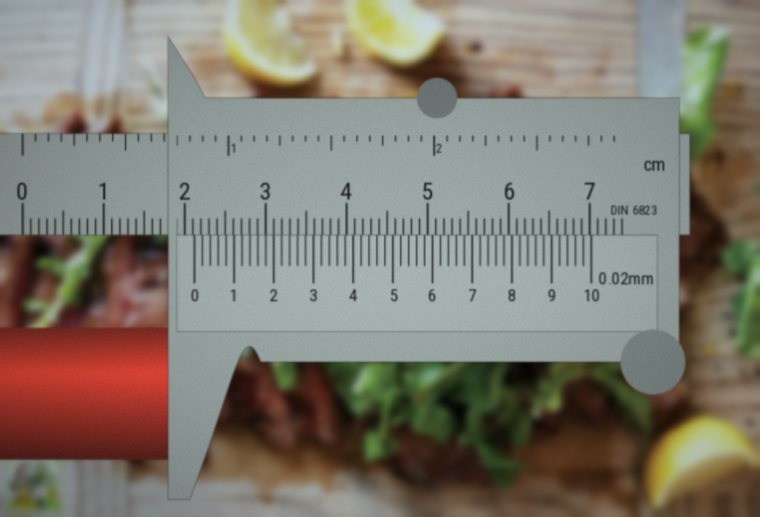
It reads value=21.2 unit=mm
